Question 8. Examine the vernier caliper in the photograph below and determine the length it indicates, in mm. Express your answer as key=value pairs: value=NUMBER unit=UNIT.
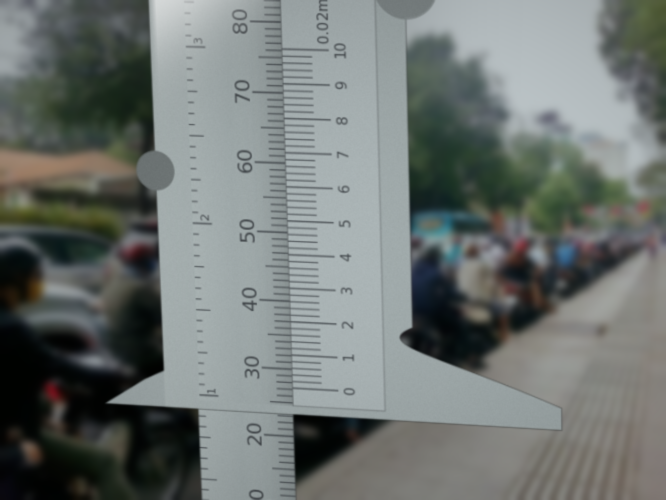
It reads value=27.2 unit=mm
